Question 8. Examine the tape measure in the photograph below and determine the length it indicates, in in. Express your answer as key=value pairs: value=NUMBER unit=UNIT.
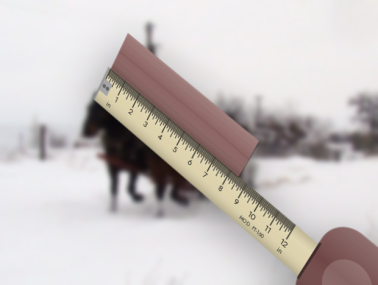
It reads value=8.5 unit=in
